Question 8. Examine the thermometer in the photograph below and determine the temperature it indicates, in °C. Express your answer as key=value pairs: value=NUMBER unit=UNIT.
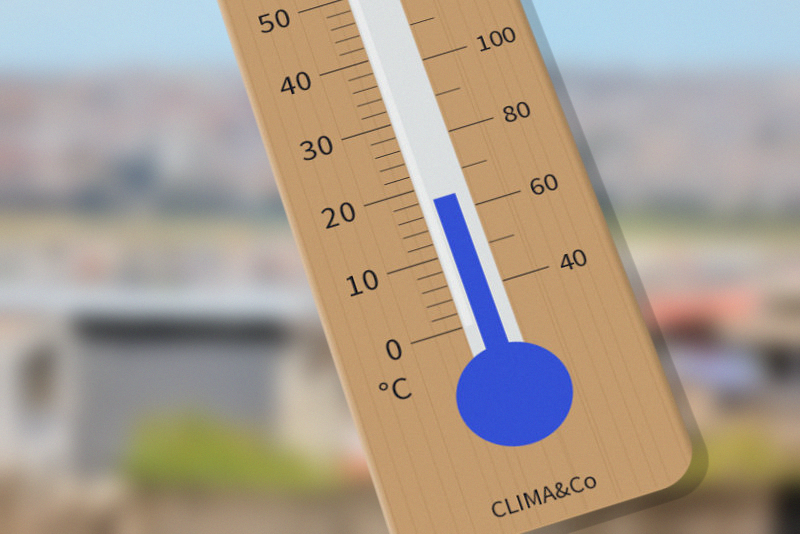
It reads value=18 unit=°C
